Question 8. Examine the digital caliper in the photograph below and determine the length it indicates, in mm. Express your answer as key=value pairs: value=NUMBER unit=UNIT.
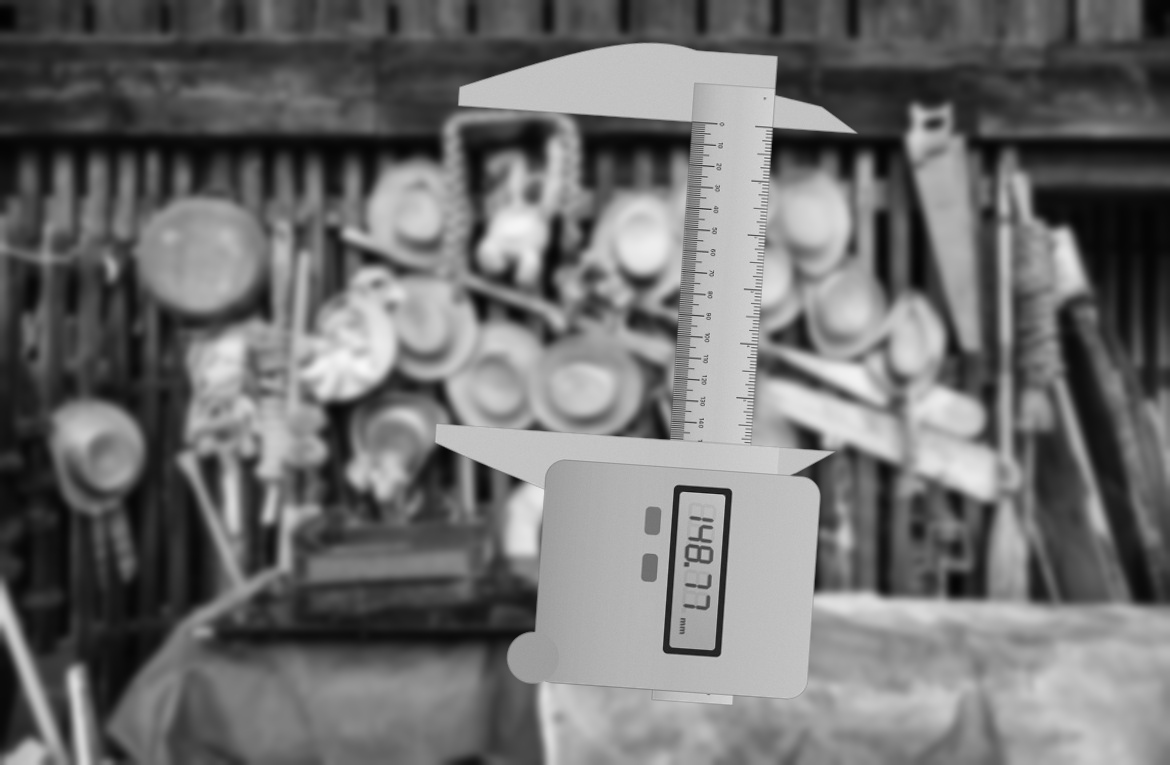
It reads value=148.77 unit=mm
